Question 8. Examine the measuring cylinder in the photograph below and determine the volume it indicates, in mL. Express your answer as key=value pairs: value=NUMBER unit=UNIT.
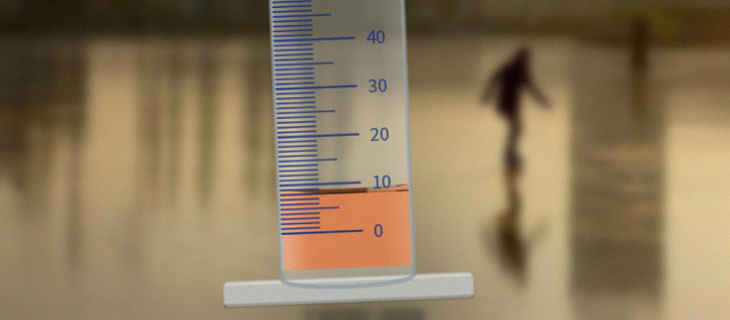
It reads value=8 unit=mL
